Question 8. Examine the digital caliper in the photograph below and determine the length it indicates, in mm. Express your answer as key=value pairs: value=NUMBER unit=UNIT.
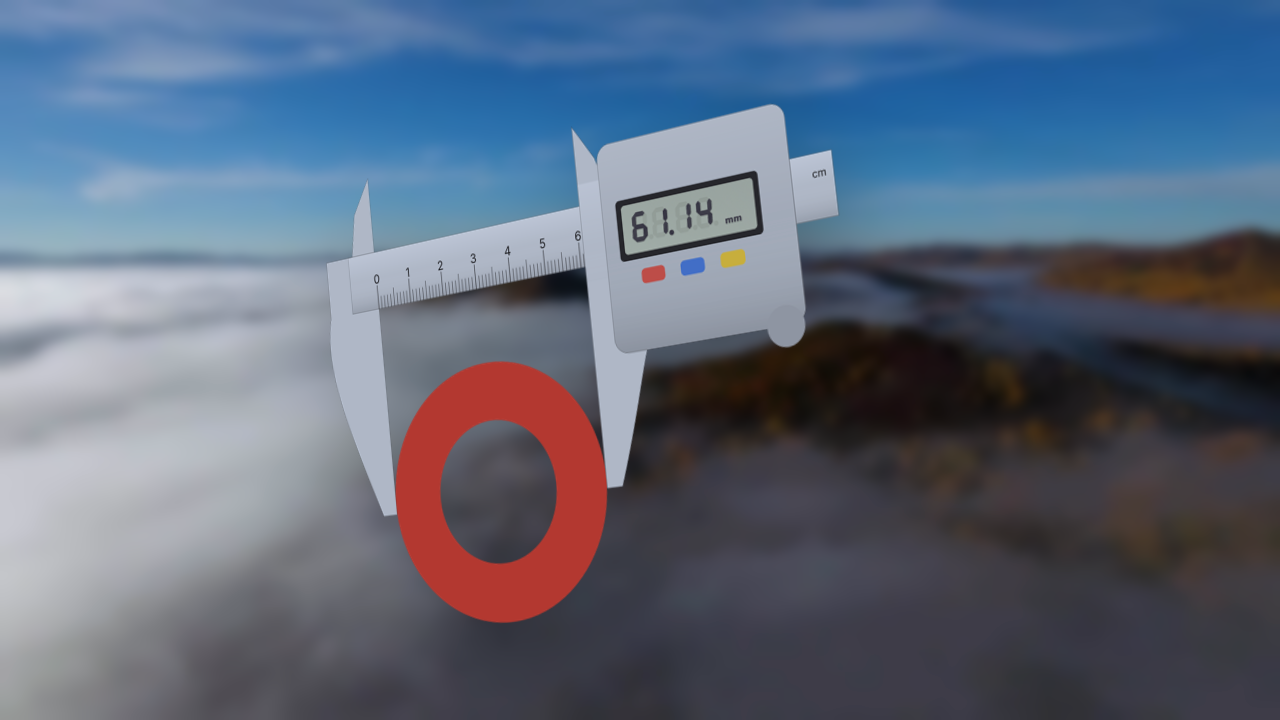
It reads value=61.14 unit=mm
